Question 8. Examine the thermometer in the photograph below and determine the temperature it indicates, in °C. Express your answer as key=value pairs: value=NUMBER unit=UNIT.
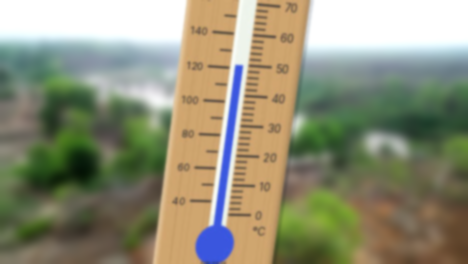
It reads value=50 unit=°C
